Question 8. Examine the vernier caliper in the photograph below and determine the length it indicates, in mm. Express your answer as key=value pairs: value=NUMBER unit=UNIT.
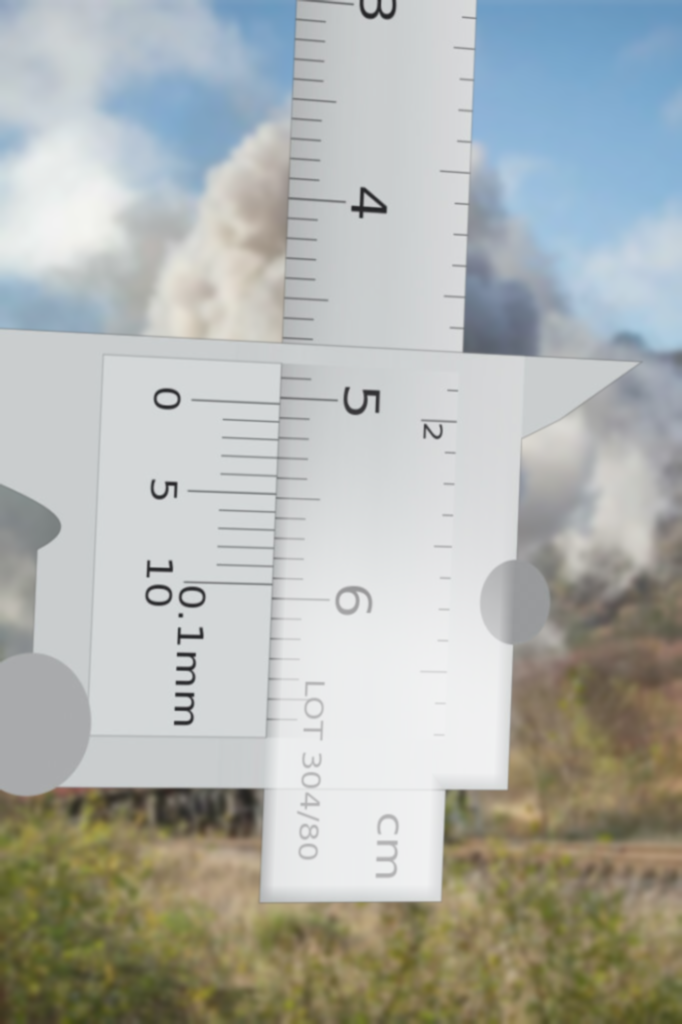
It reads value=50.3 unit=mm
